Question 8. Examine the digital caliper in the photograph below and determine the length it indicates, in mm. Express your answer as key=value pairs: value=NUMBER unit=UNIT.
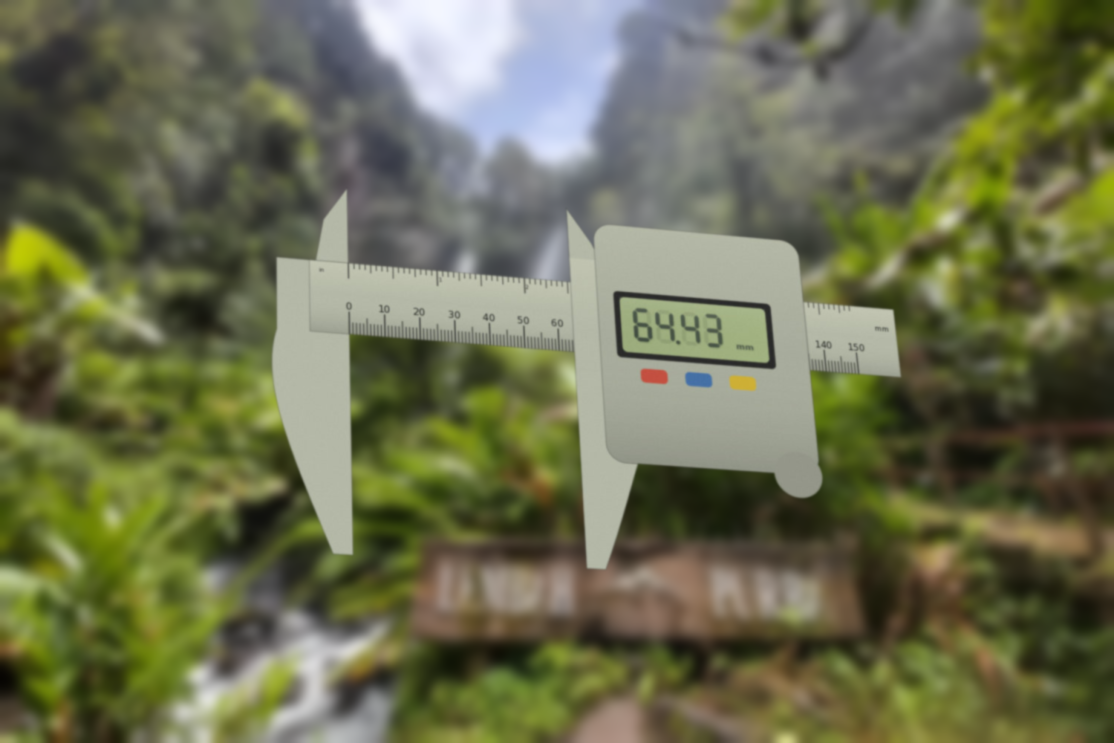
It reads value=64.43 unit=mm
